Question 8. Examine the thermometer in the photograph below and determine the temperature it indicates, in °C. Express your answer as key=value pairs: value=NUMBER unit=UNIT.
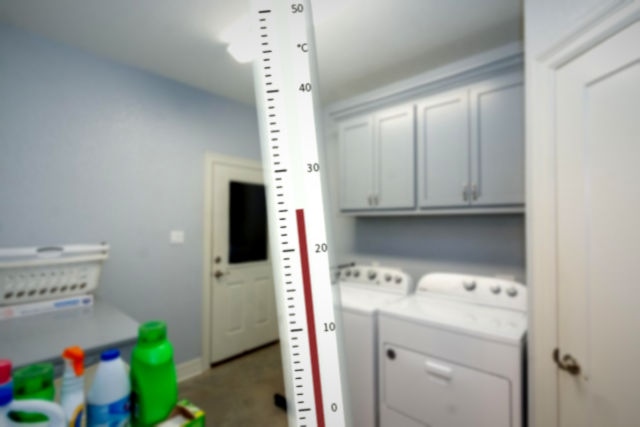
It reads value=25 unit=°C
